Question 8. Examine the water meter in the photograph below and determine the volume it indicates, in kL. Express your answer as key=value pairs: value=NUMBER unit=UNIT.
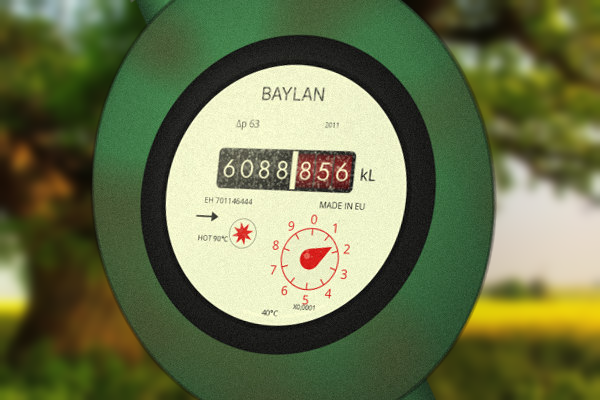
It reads value=6088.8561 unit=kL
